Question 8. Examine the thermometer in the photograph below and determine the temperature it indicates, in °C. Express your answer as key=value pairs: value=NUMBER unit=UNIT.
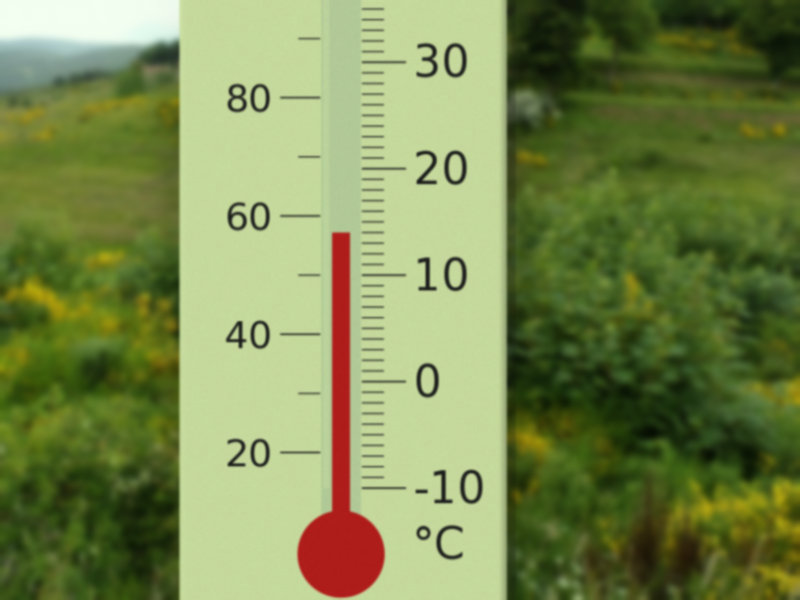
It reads value=14 unit=°C
